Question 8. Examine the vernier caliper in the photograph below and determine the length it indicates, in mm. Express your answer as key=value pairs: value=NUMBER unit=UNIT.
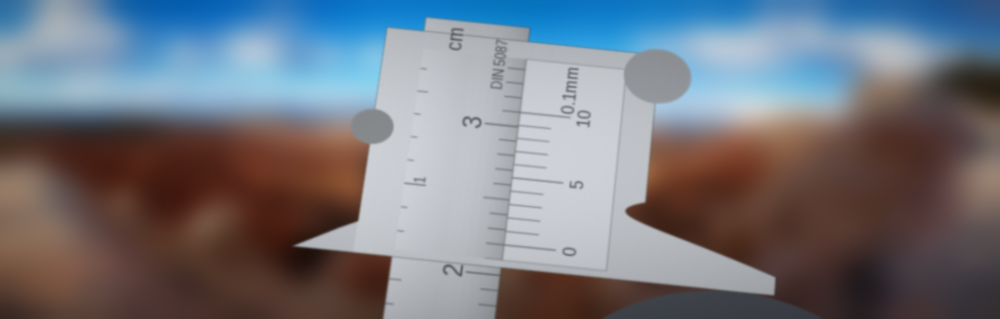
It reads value=22.0 unit=mm
